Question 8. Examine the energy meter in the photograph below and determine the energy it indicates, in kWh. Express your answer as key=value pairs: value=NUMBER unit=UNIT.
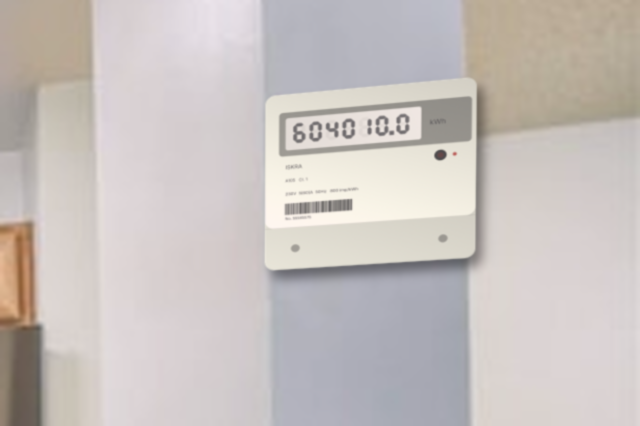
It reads value=604010.0 unit=kWh
